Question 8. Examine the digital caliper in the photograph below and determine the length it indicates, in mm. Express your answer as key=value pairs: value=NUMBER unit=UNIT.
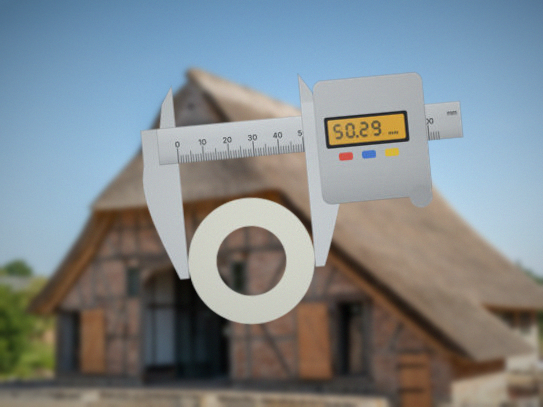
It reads value=50.29 unit=mm
